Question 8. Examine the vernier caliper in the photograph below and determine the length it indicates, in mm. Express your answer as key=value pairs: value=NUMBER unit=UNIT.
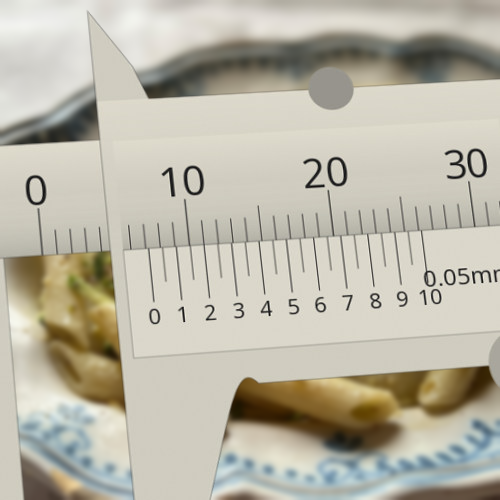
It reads value=7.2 unit=mm
